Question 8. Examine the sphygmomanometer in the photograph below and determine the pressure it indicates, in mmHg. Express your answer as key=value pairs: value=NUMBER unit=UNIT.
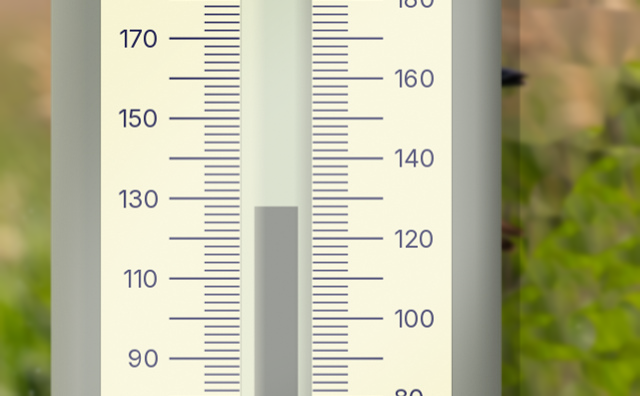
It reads value=128 unit=mmHg
